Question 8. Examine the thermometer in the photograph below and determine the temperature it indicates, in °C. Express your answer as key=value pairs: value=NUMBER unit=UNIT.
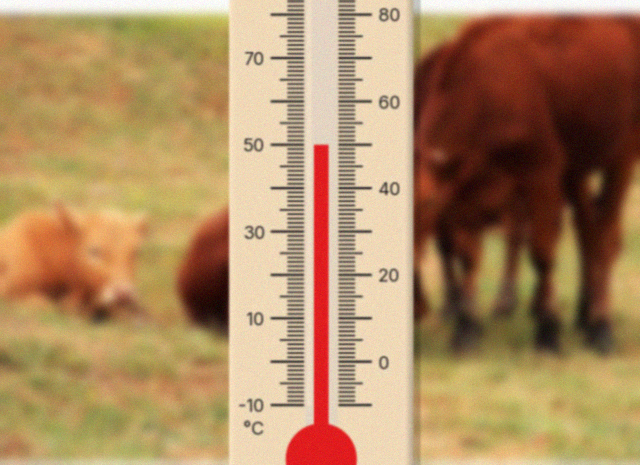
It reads value=50 unit=°C
